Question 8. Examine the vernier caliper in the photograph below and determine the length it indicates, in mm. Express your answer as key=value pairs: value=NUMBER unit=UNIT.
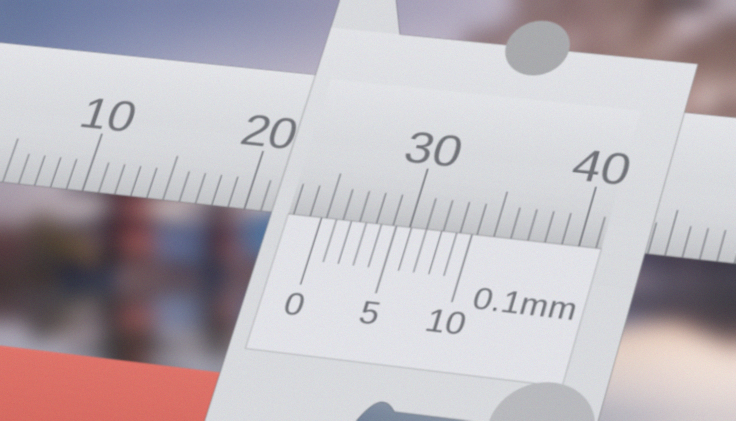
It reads value=24.7 unit=mm
